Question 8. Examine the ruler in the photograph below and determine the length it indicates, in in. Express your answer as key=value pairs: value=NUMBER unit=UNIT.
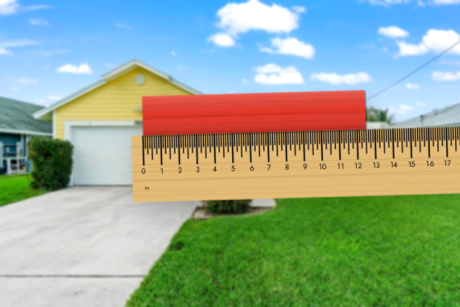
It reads value=12.5 unit=in
